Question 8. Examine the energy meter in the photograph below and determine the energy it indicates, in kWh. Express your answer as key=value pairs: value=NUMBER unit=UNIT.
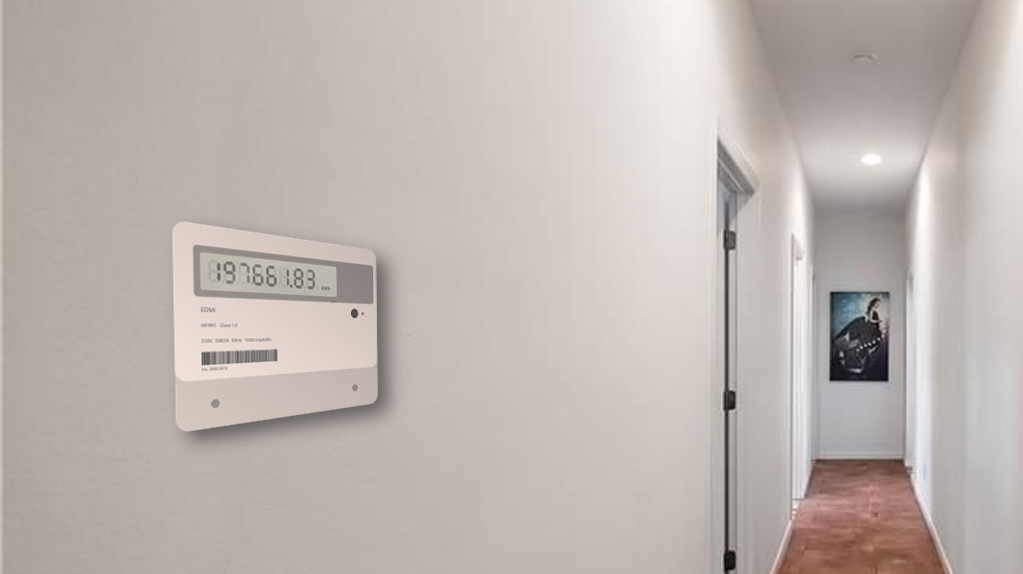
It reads value=197661.83 unit=kWh
